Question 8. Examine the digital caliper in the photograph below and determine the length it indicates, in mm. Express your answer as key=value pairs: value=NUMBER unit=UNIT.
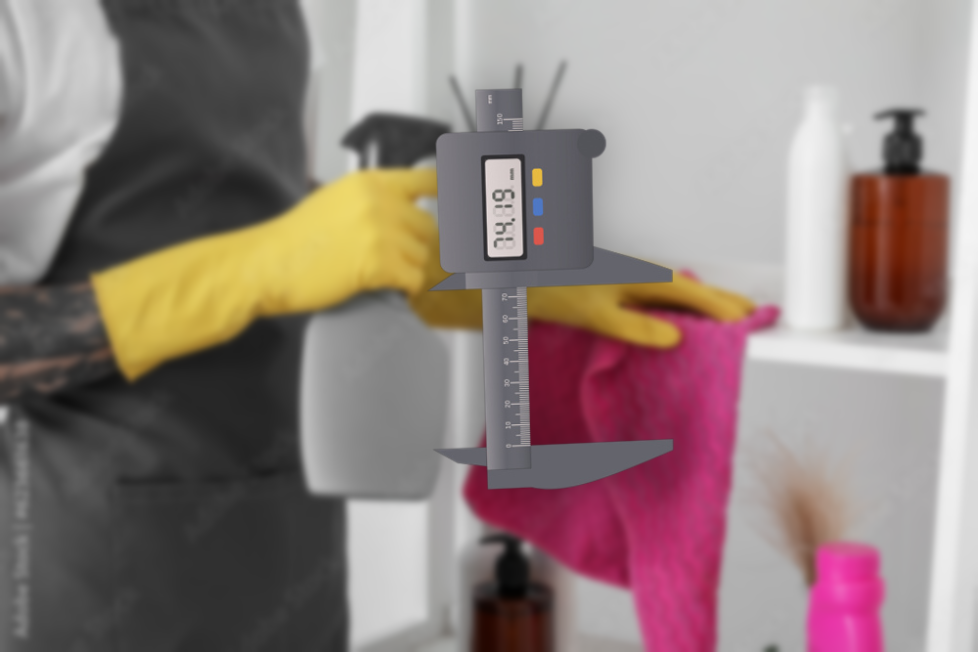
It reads value=74.19 unit=mm
